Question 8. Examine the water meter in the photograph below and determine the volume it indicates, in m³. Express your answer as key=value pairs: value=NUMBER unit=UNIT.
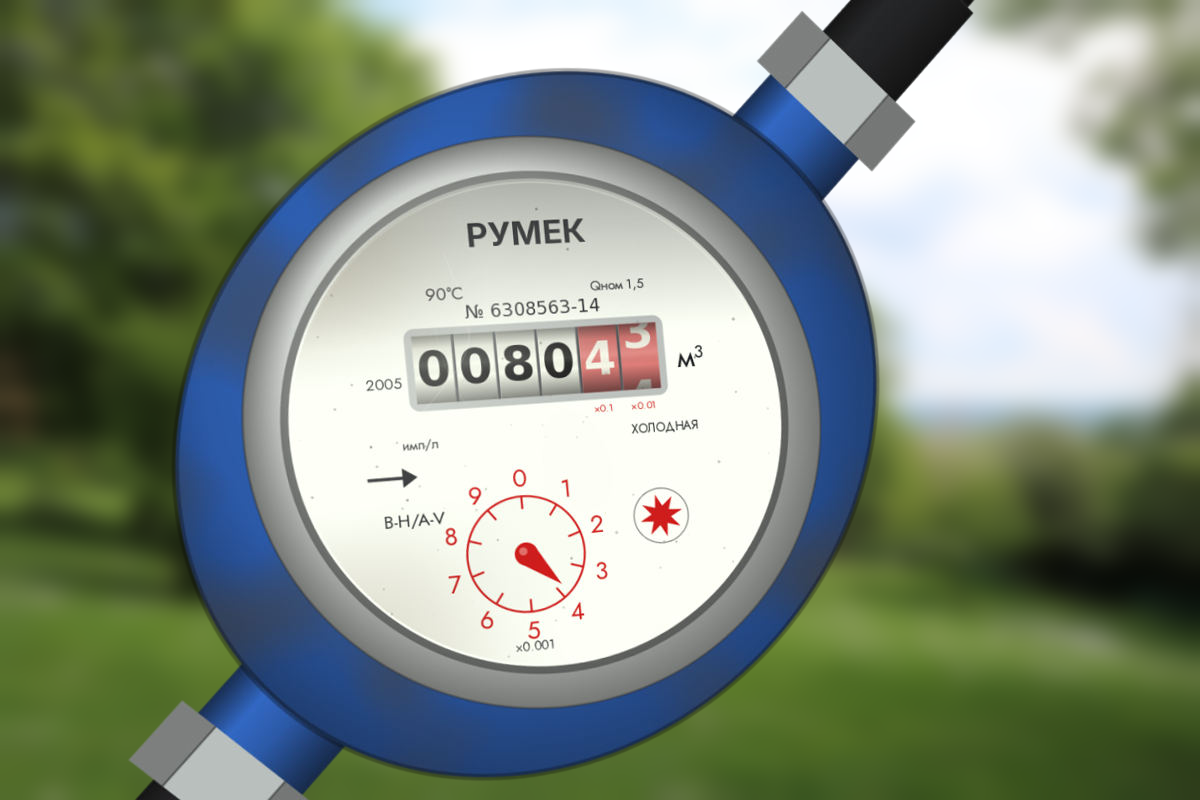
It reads value=80.433 unit=m³
